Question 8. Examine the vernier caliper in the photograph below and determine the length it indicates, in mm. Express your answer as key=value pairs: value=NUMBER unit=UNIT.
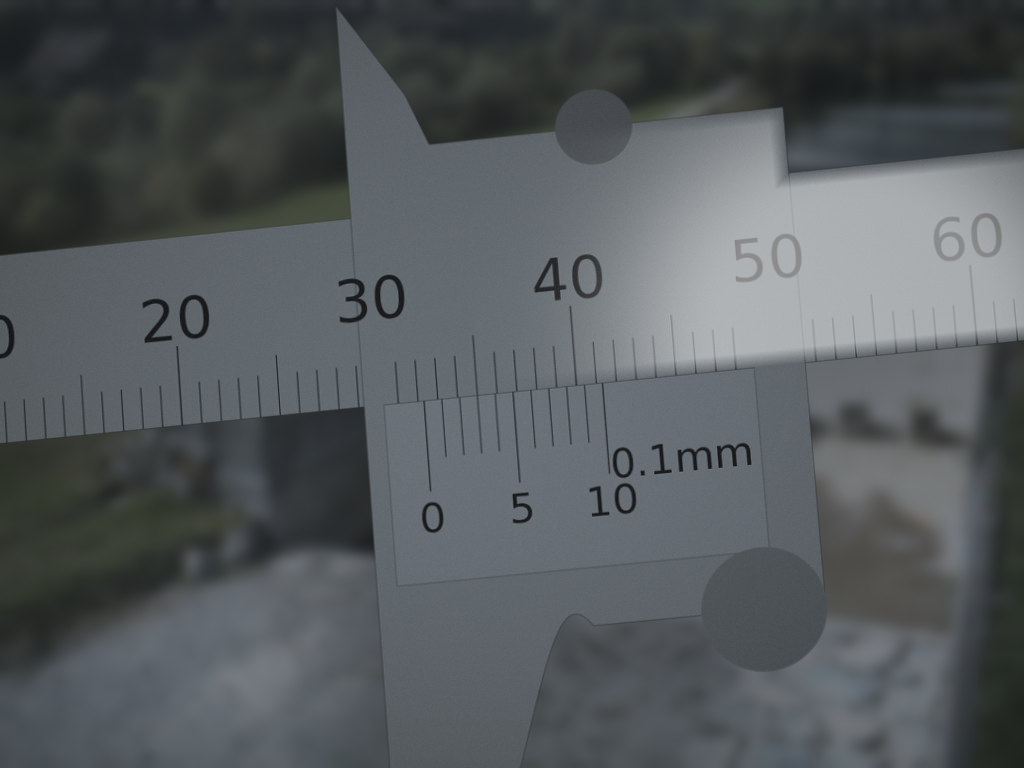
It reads value=32.3 unit=mm
